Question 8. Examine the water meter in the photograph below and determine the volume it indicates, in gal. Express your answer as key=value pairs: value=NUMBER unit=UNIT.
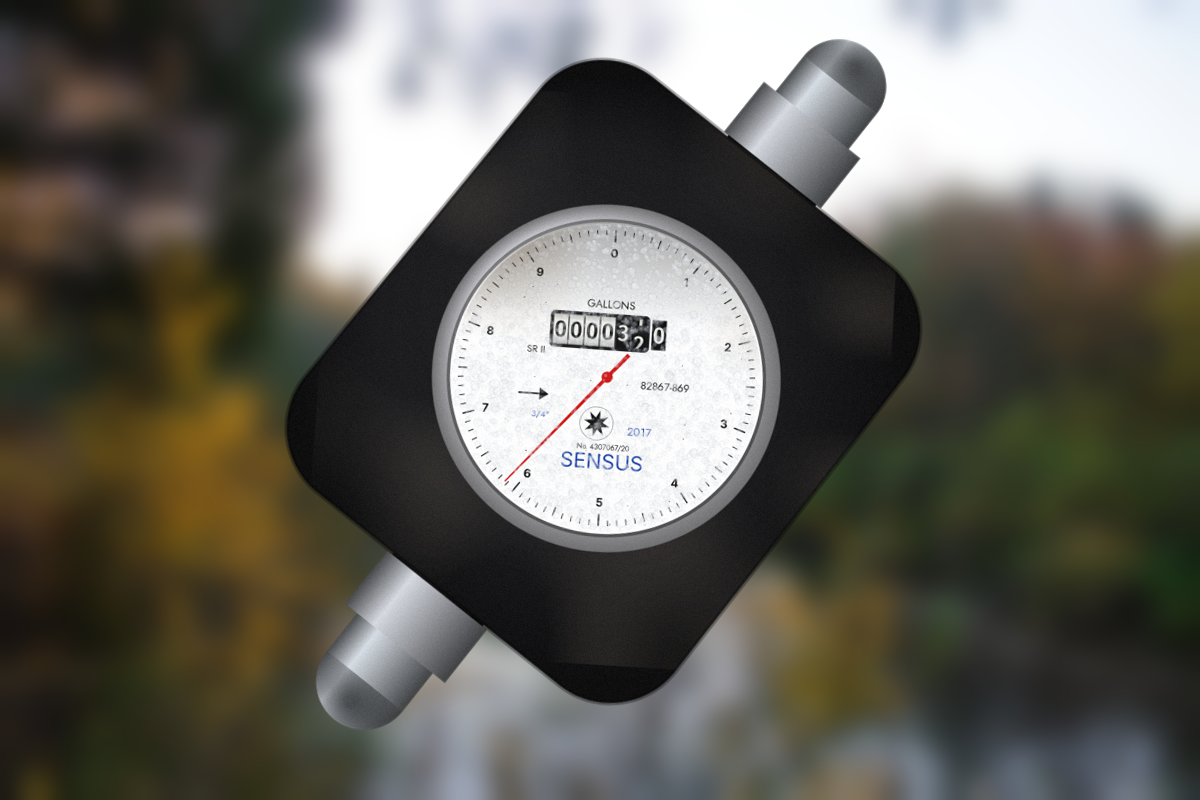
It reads value=316.1 unit=gal
